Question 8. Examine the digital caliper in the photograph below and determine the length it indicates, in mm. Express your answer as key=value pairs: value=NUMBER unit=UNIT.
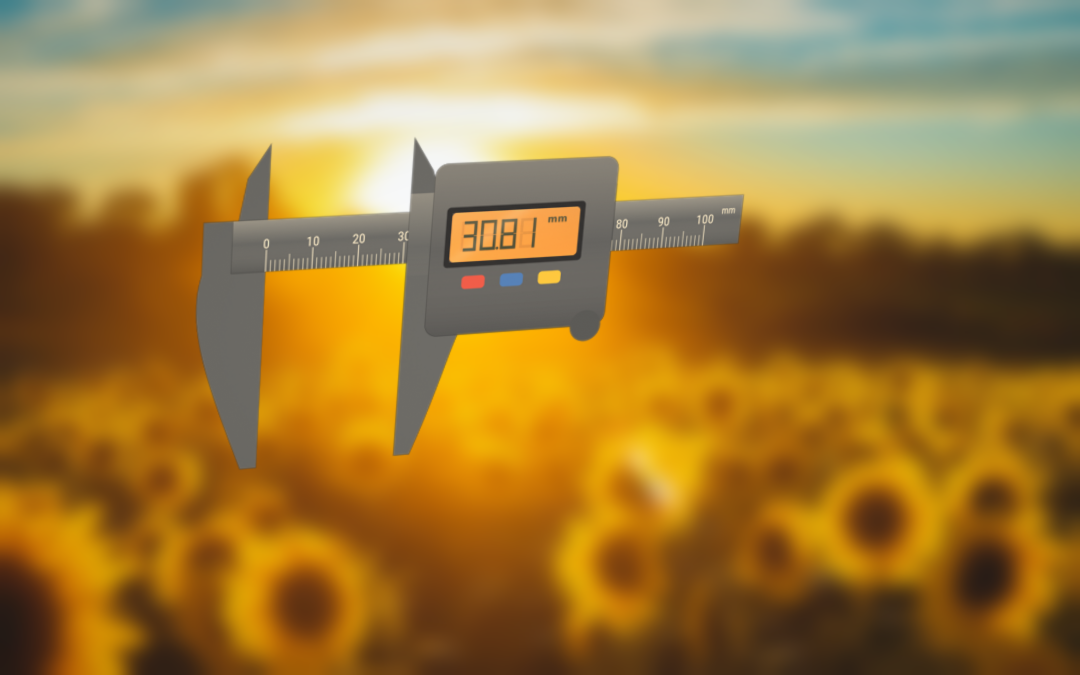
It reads value=30.81 unit=mm
